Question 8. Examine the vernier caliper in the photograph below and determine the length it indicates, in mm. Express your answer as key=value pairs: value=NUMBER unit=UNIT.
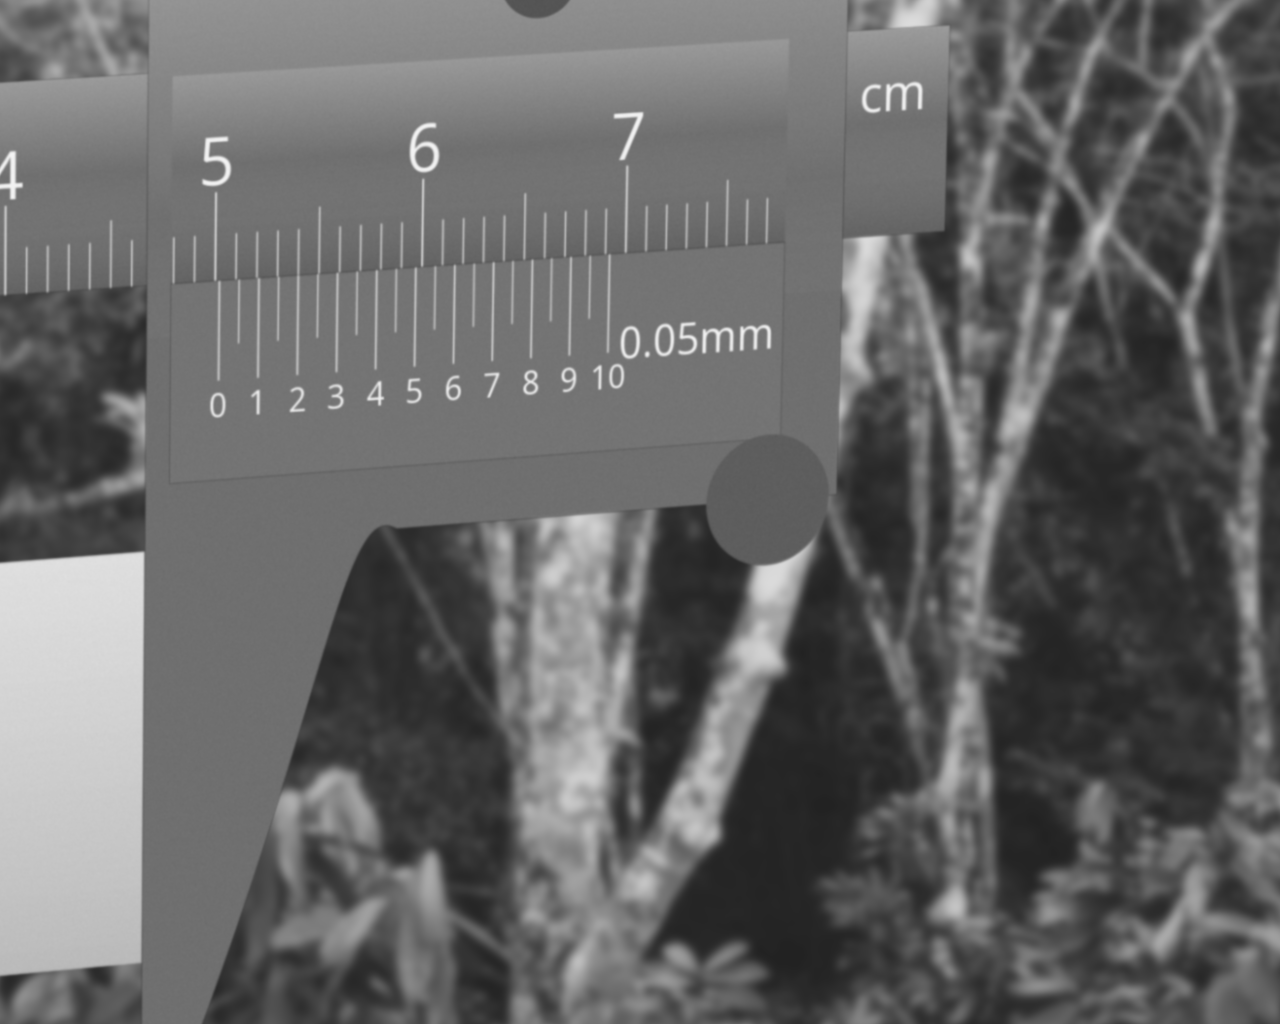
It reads value=50.2 unit=mm
